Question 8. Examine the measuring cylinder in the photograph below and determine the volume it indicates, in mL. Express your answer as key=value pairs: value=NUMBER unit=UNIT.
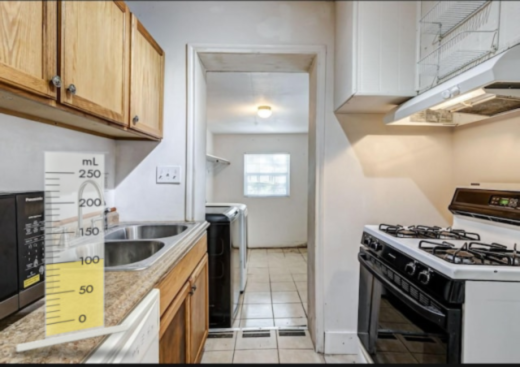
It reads value=100 unit=mL
